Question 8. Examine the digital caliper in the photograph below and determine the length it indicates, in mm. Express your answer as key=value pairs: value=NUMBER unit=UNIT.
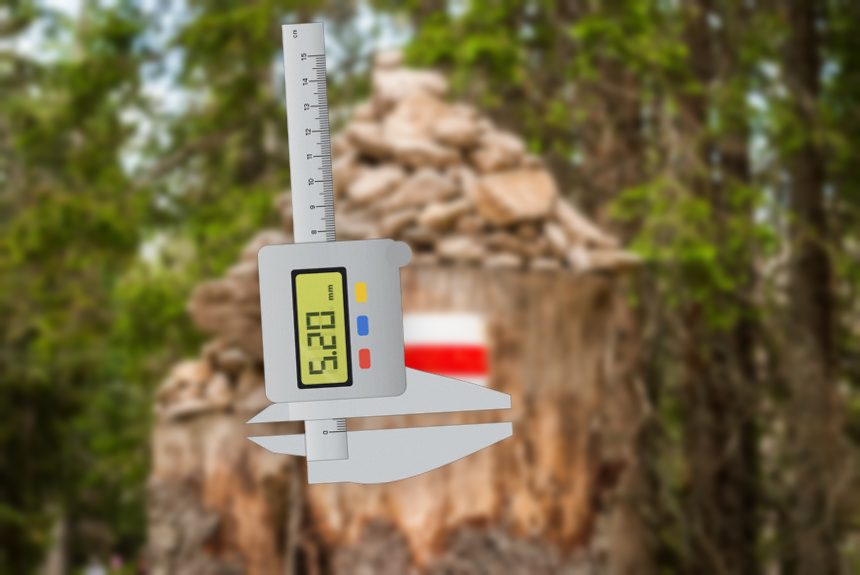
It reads value=5.20 unit=mm
